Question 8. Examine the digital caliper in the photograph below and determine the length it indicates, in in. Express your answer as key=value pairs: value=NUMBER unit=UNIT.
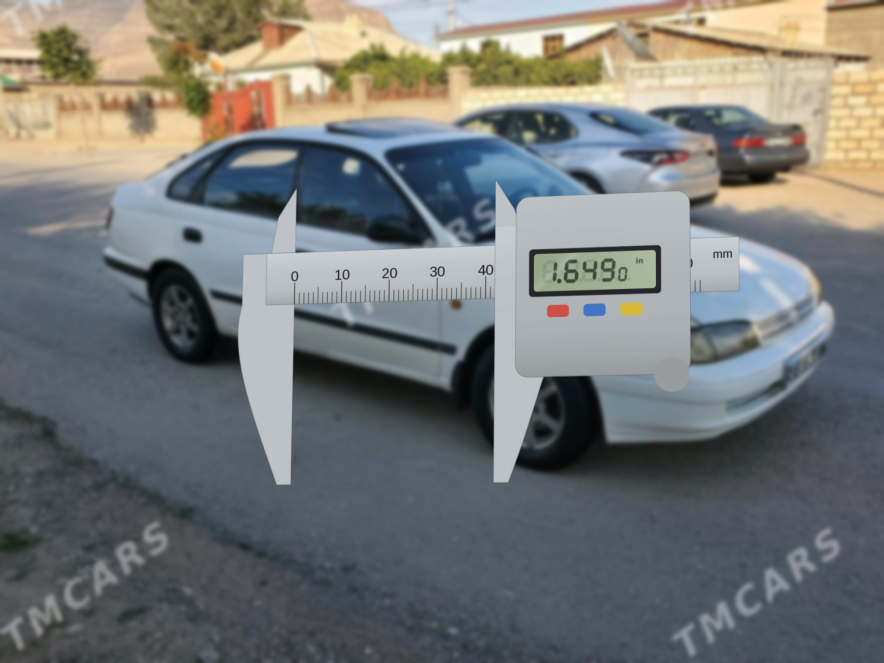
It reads value=1.6490 unit=in
